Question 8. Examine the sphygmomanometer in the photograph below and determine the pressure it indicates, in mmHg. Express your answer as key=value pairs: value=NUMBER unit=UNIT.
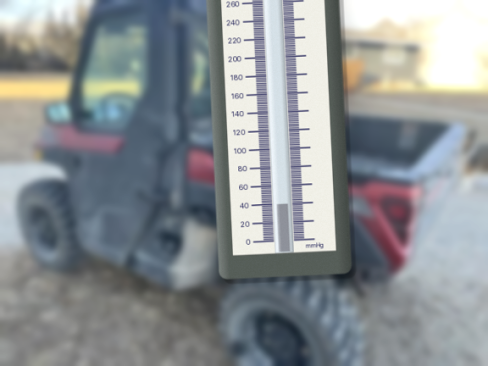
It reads value=40 unit=mmHg
